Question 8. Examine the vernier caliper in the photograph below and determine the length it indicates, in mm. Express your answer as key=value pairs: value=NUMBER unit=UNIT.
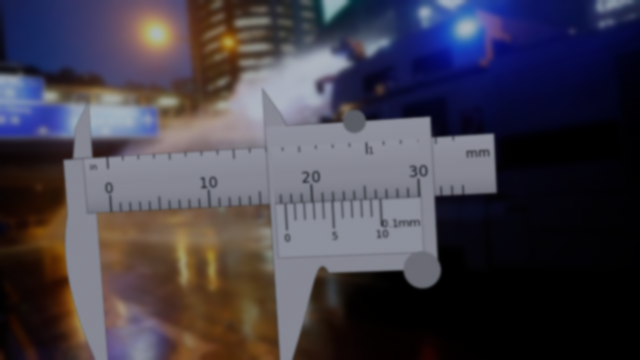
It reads value=17.4 unit=mm
